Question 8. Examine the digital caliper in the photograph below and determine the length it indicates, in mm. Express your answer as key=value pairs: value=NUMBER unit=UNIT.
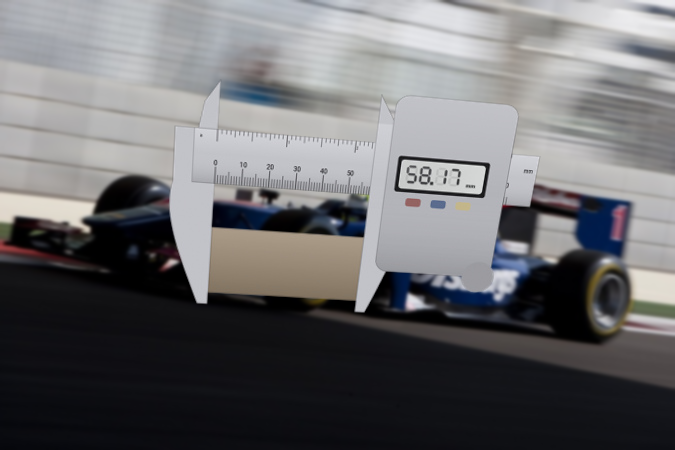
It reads value=58.17 unit=mm
